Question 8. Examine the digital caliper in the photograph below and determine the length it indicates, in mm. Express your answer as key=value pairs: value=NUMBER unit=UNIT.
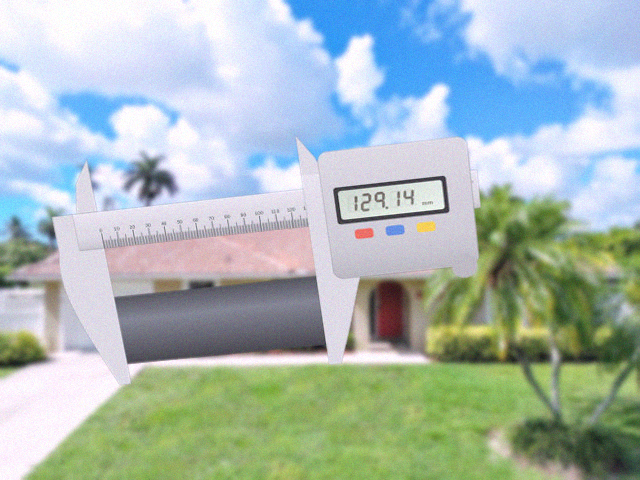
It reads value=129.14 unit=mm
